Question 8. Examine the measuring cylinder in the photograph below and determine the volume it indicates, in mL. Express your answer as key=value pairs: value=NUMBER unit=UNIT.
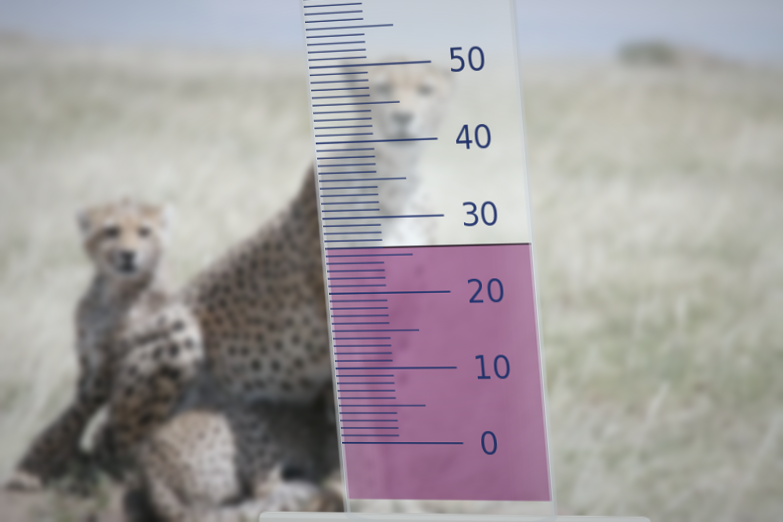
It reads value=26 unit=mL
